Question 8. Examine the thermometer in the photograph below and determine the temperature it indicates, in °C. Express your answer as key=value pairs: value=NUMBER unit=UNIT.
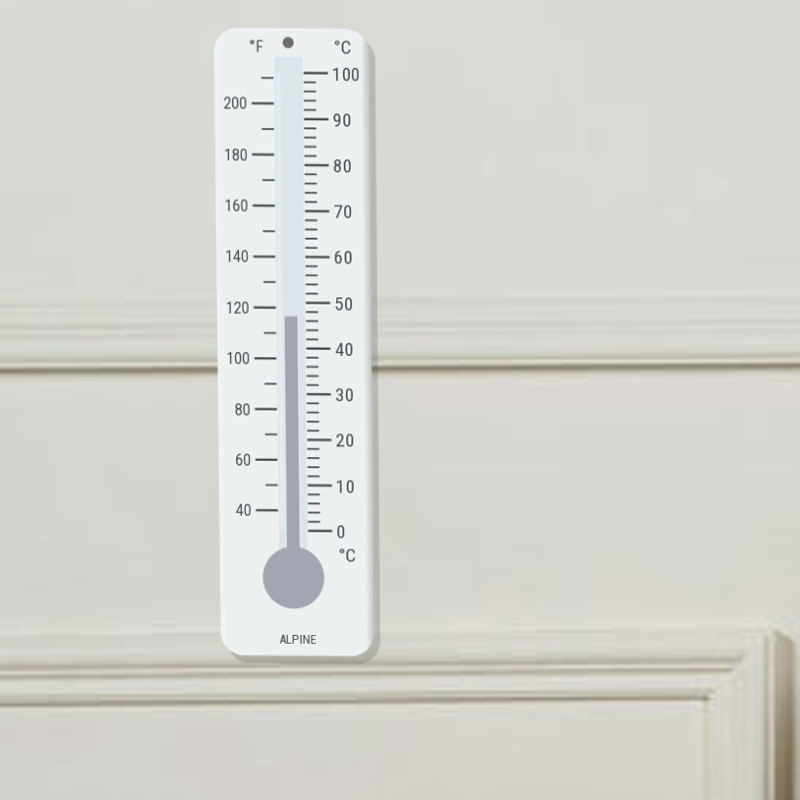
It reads value=47 unit=°C
